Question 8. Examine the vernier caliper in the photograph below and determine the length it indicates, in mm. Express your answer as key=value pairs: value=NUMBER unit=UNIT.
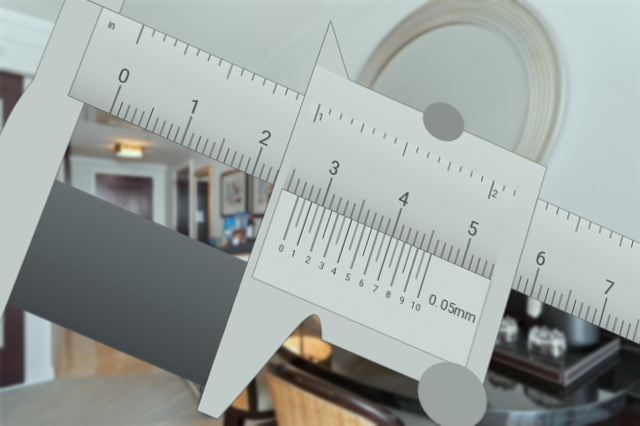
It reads value=26.6 unit=mm
